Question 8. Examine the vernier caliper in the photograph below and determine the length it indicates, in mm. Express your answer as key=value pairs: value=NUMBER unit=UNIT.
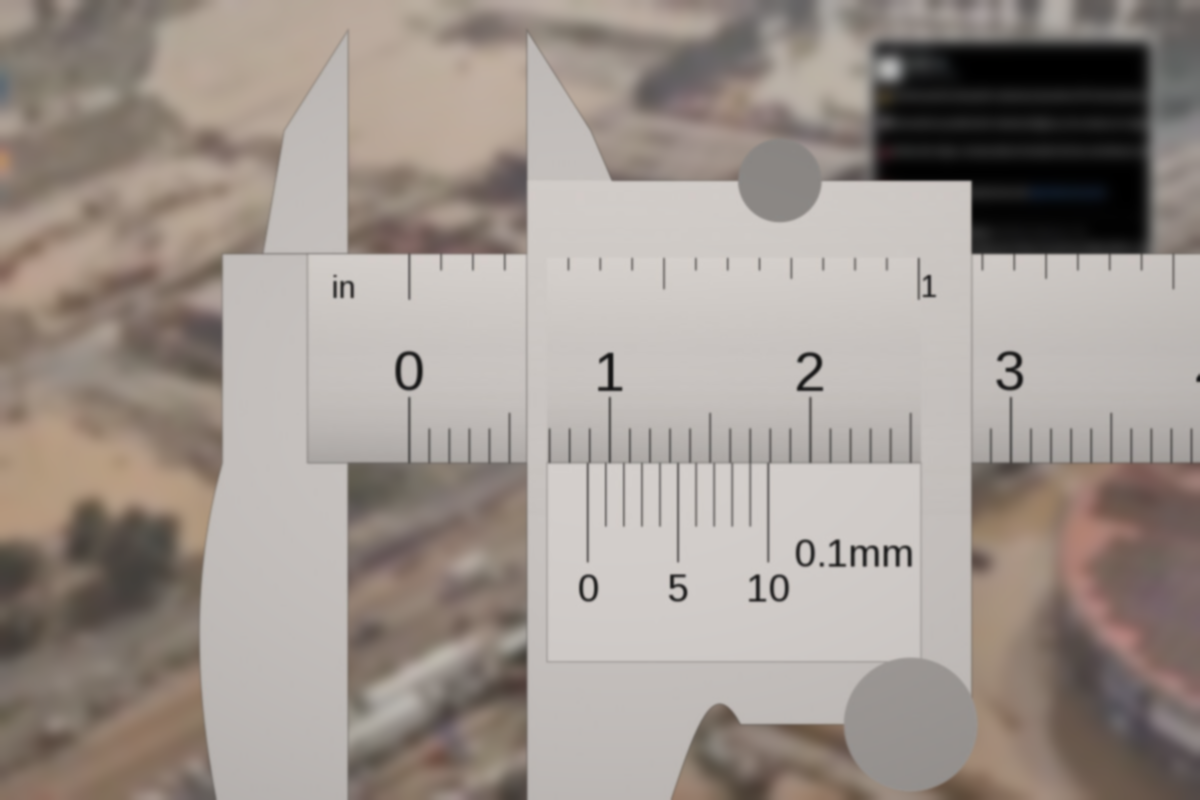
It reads value=8.9 unit=mm
